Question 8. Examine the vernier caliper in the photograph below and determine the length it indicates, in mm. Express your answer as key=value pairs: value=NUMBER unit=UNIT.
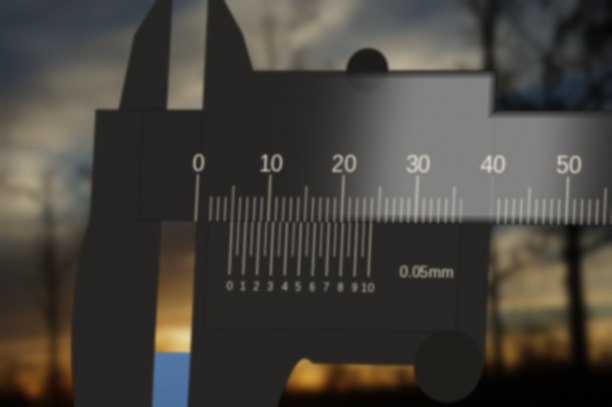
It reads value=5.0 unit=mm
